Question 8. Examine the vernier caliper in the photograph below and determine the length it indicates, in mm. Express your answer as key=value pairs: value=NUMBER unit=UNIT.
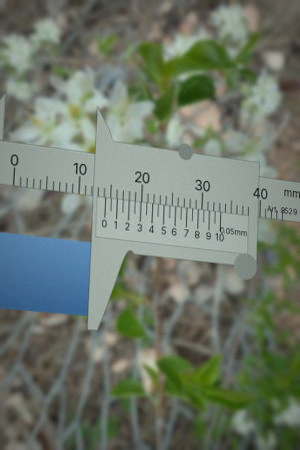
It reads value=14.2 unit=mm
